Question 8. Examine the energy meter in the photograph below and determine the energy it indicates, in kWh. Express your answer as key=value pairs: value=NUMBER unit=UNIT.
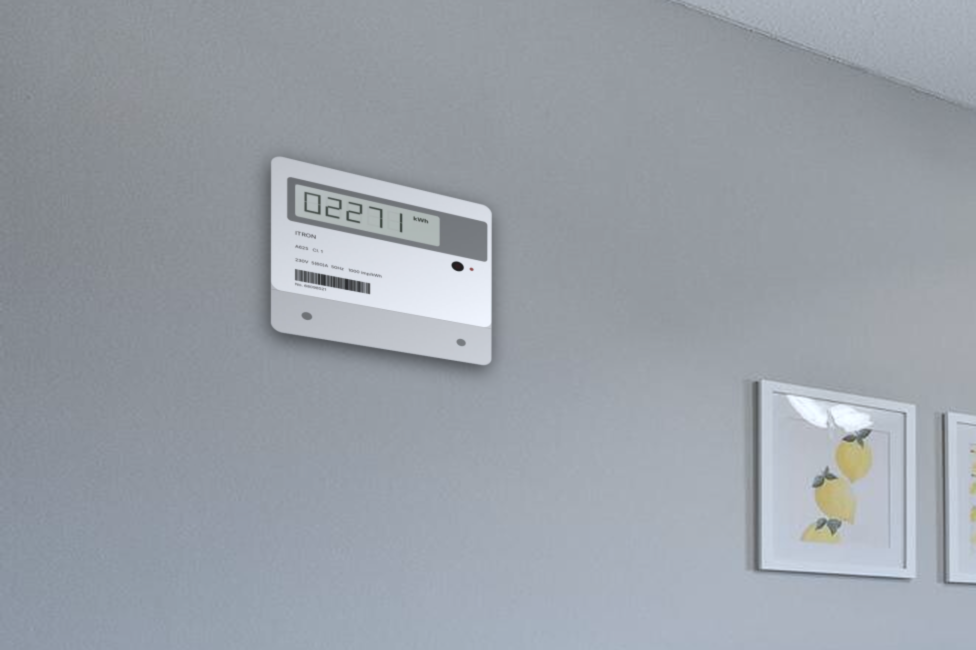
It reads value=2271 unit=kWh
